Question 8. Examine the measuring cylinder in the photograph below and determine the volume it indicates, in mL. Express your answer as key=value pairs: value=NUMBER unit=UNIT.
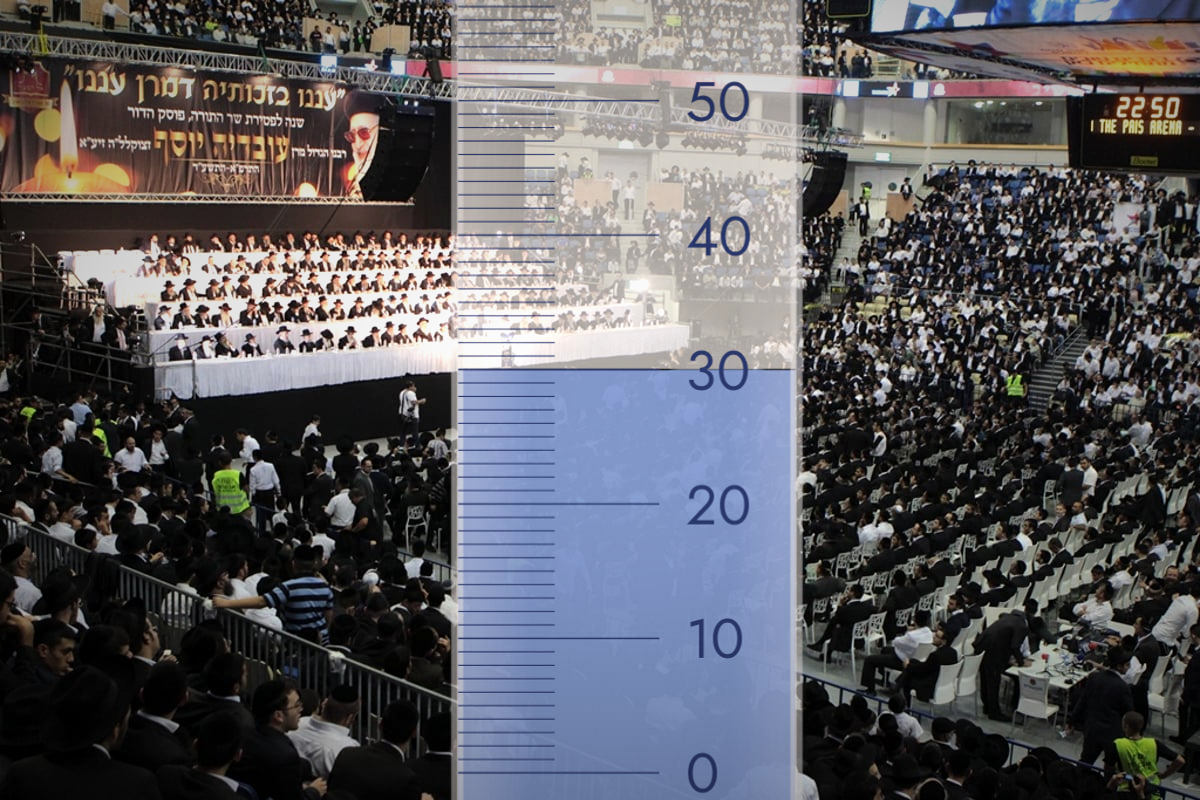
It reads value=30 unit=mL
